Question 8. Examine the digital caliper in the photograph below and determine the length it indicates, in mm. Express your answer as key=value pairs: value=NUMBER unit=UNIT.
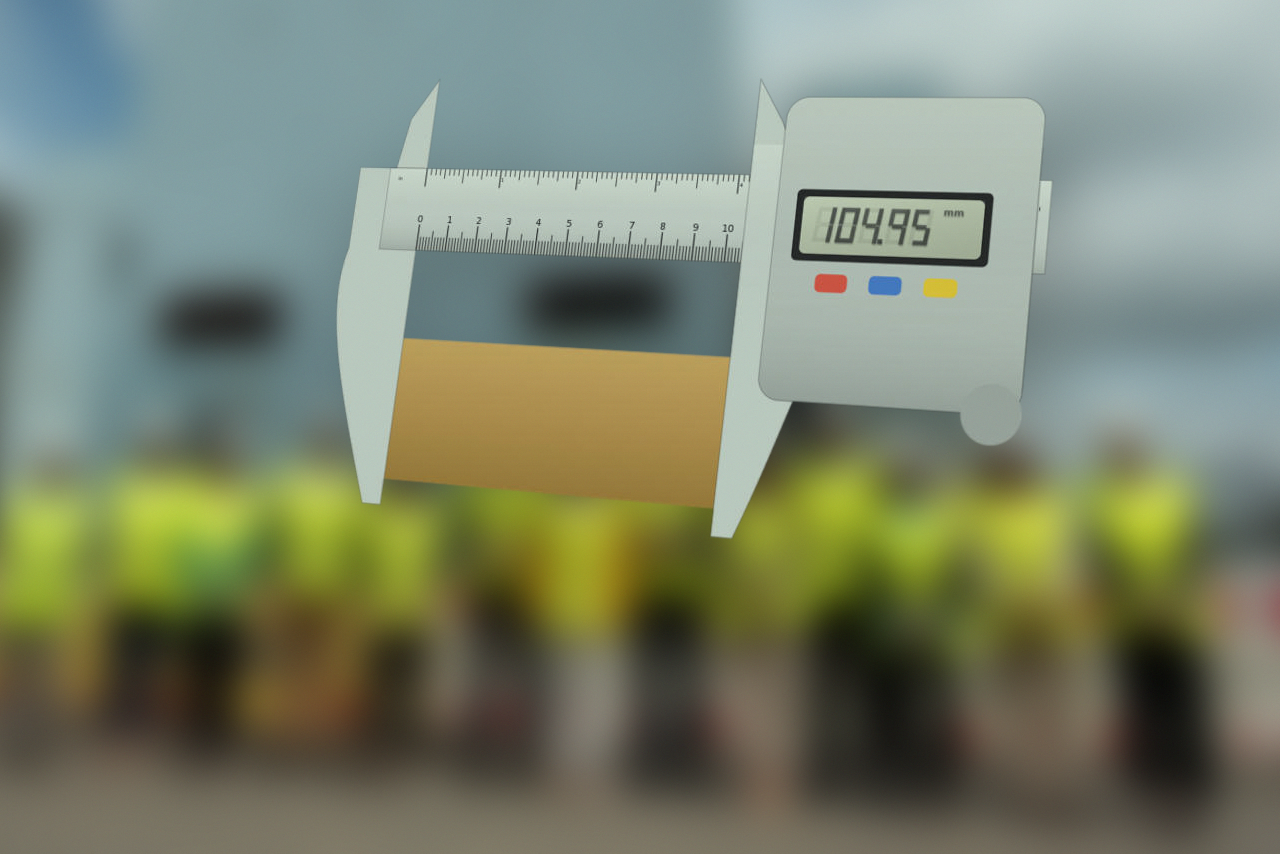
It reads value=104.95 unit=mm
